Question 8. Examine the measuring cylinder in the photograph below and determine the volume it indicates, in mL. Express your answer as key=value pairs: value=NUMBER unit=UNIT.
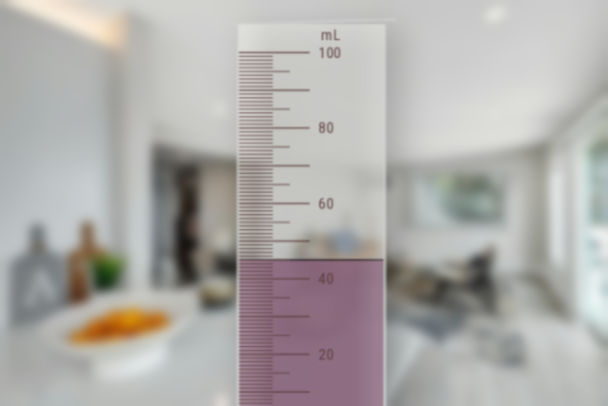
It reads value=45 unit=mL
